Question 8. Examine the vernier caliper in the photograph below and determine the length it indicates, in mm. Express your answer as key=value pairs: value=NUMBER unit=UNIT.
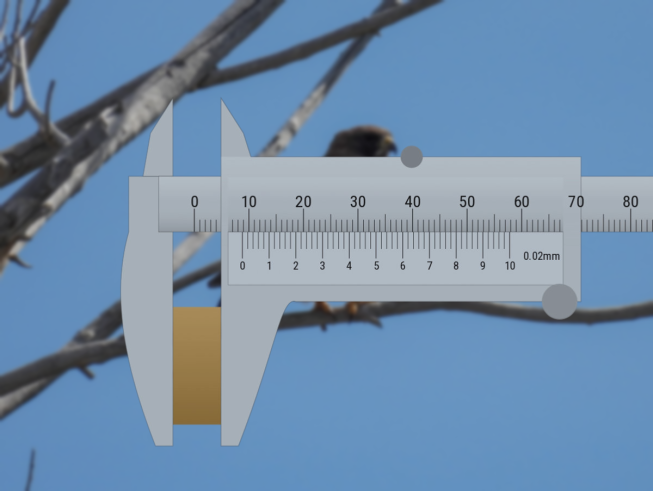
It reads value=8.8 unit=mm
